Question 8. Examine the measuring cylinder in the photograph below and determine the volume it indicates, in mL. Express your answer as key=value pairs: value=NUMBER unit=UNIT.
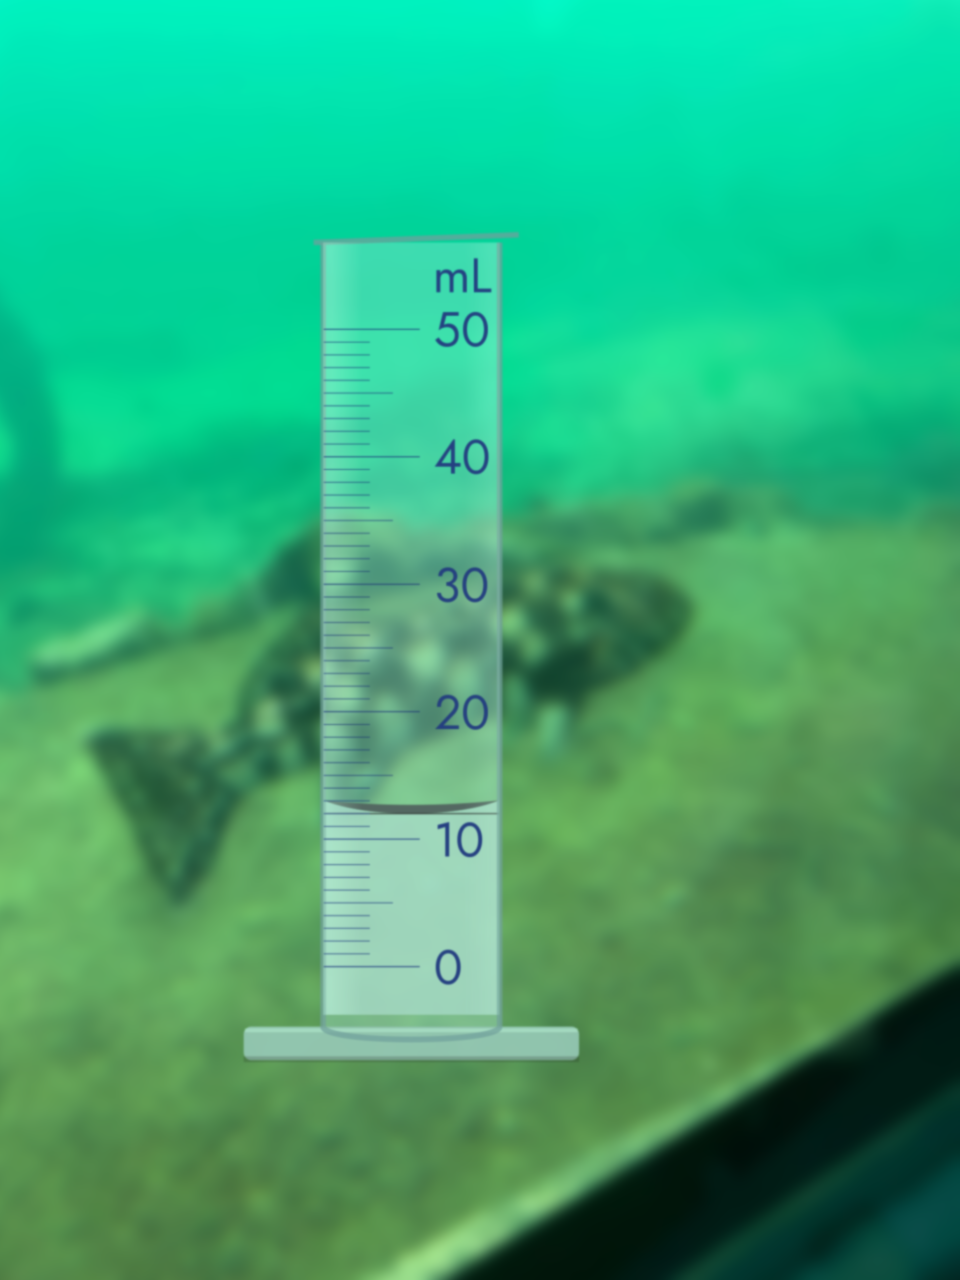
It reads value=12 unit=mL
